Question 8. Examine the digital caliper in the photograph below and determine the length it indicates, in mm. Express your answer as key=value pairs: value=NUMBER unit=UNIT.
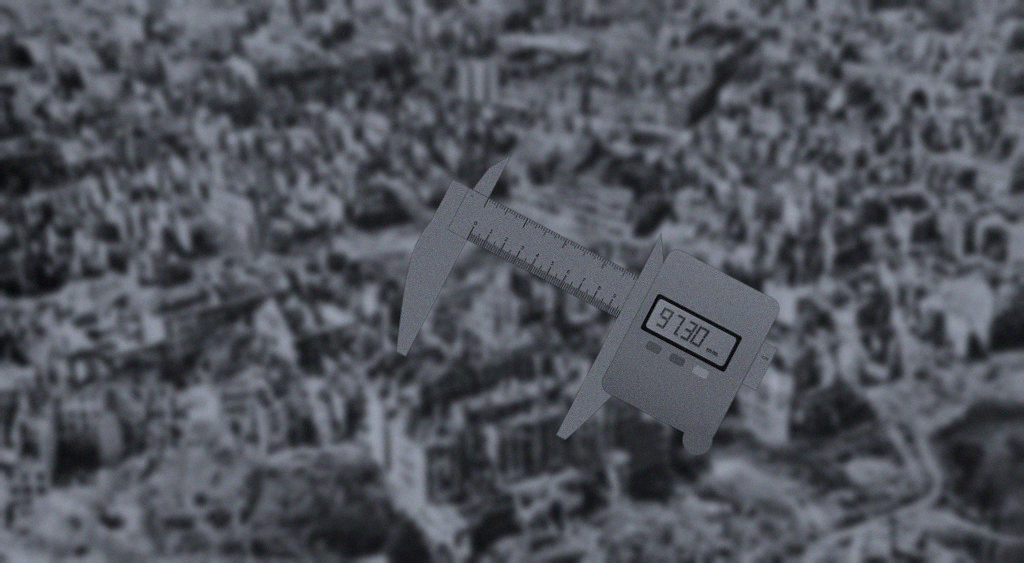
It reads value=97.30 unit=mm
